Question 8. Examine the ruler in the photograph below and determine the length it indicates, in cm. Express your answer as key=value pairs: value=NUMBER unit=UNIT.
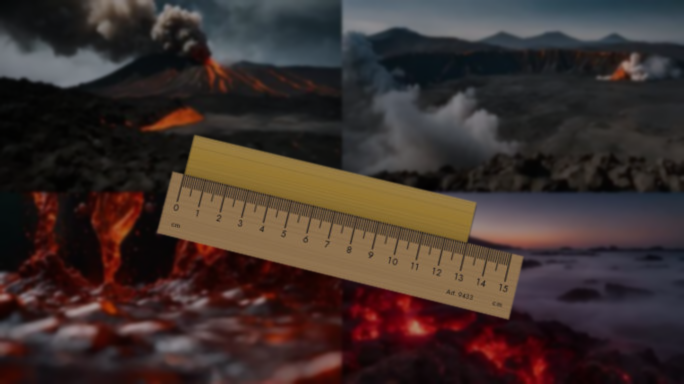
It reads value=13 unit=cm
